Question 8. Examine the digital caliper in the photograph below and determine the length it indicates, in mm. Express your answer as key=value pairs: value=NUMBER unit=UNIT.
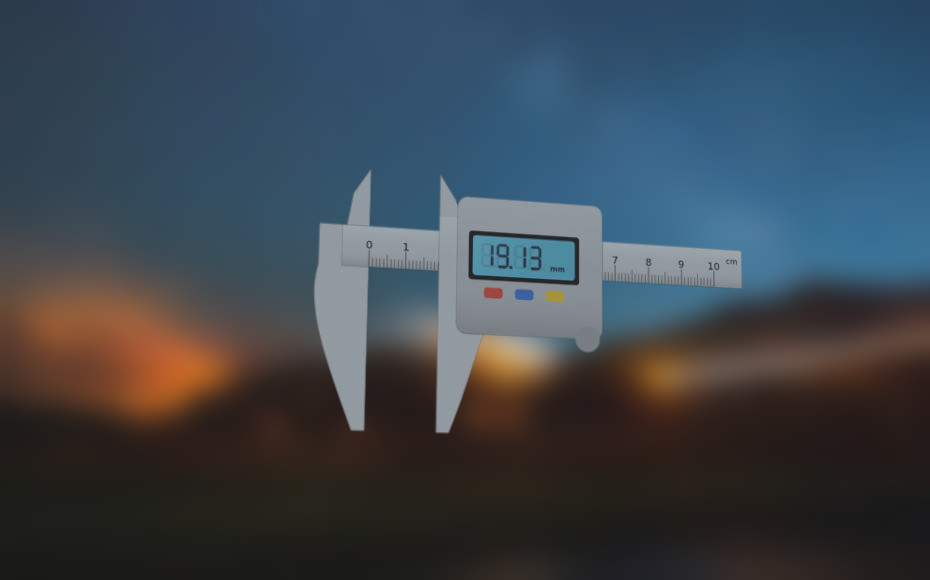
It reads value=19.13 unit=mm
